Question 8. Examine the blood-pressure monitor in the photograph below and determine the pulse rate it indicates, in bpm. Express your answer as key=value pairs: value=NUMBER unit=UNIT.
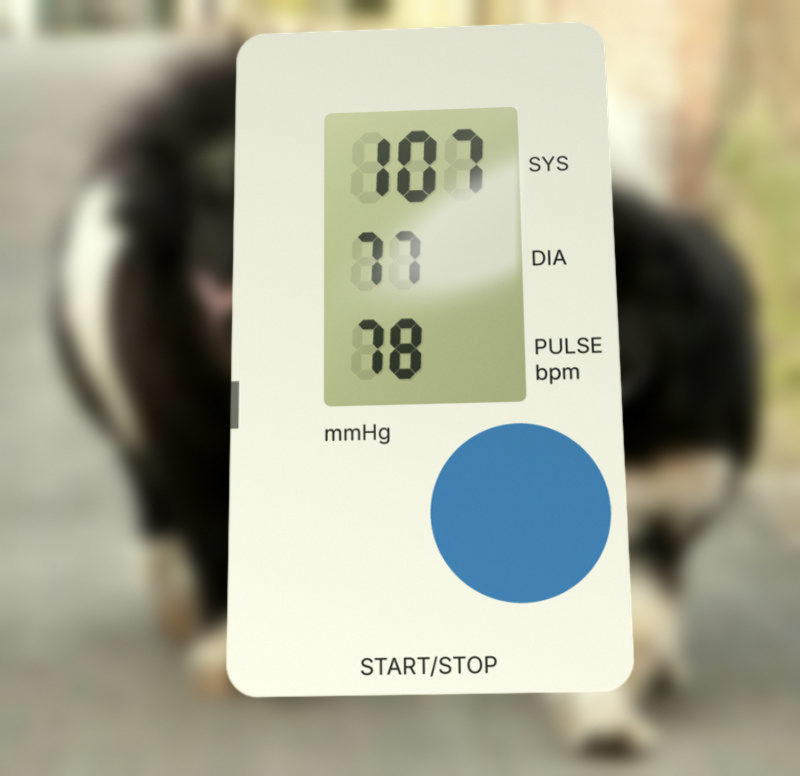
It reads value=78 unit=bpm
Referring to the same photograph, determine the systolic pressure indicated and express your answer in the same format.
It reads value=107 unit=mmHg
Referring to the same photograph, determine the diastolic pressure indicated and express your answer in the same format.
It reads value=77 unit=mmHg
